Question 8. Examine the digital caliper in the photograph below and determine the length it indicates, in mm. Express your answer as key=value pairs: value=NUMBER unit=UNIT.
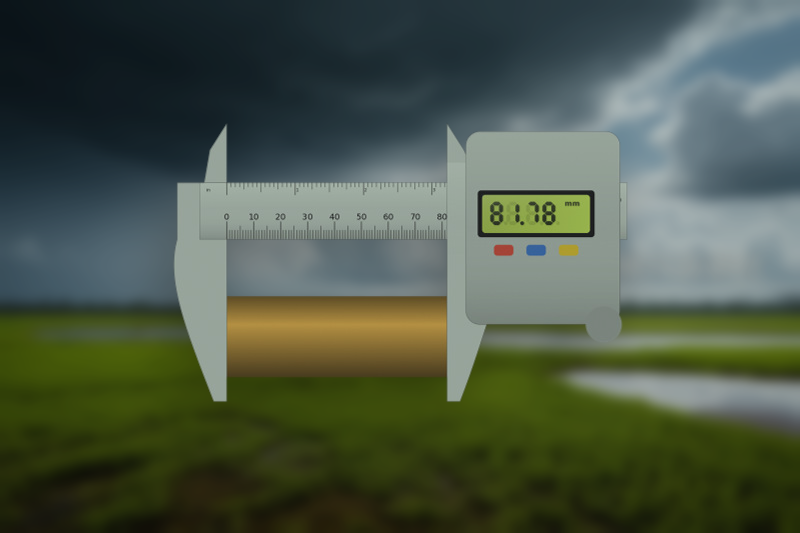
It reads value=81.78 unit=mm
